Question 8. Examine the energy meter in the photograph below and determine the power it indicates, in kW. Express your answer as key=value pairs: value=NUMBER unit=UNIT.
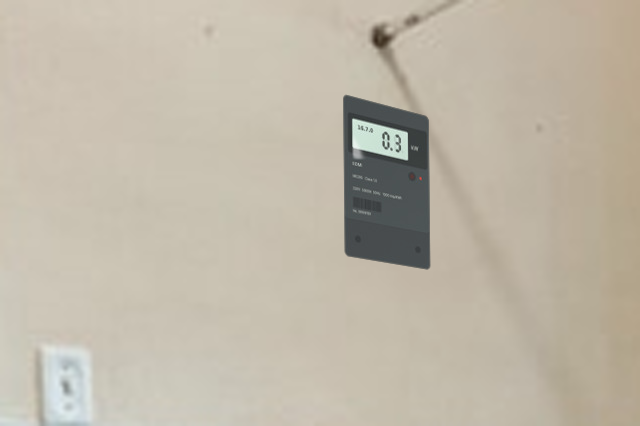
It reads value=0.3 unit=kW
